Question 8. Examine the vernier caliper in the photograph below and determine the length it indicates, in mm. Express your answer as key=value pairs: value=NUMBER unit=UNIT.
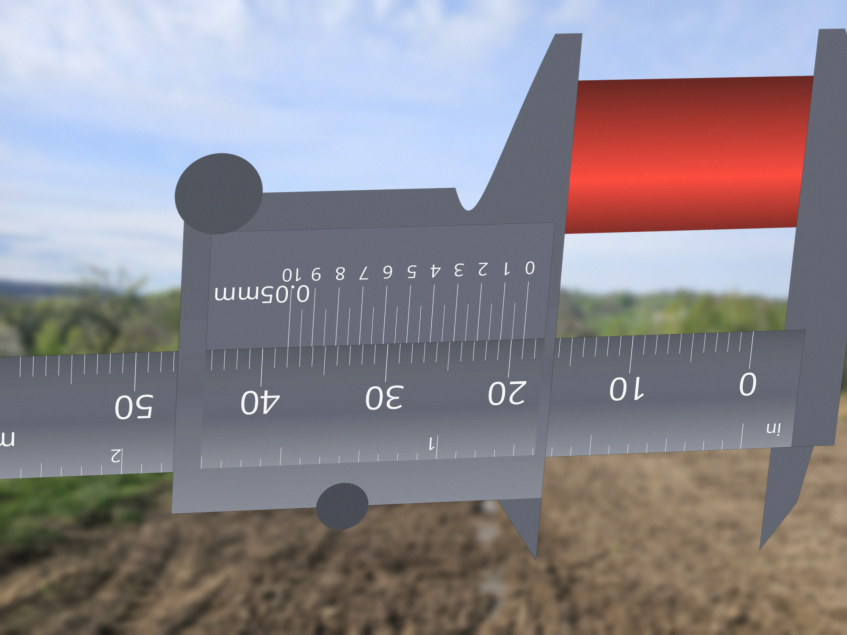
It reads value=19.0 unit=mm
